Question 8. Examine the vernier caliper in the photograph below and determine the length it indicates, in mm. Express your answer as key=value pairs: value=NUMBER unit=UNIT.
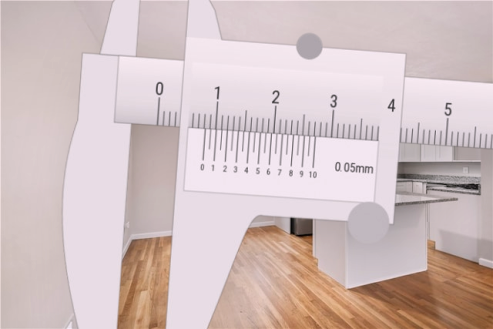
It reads value=8.2 unit=mm
